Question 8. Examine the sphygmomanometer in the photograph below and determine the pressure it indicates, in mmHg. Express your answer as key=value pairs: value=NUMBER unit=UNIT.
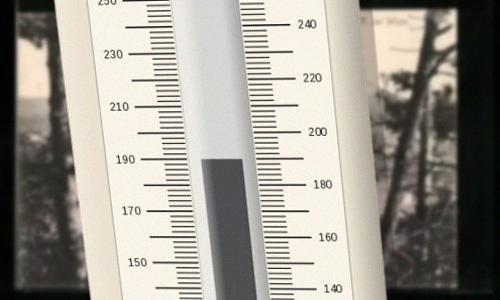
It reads value=190 unit=mmHg
